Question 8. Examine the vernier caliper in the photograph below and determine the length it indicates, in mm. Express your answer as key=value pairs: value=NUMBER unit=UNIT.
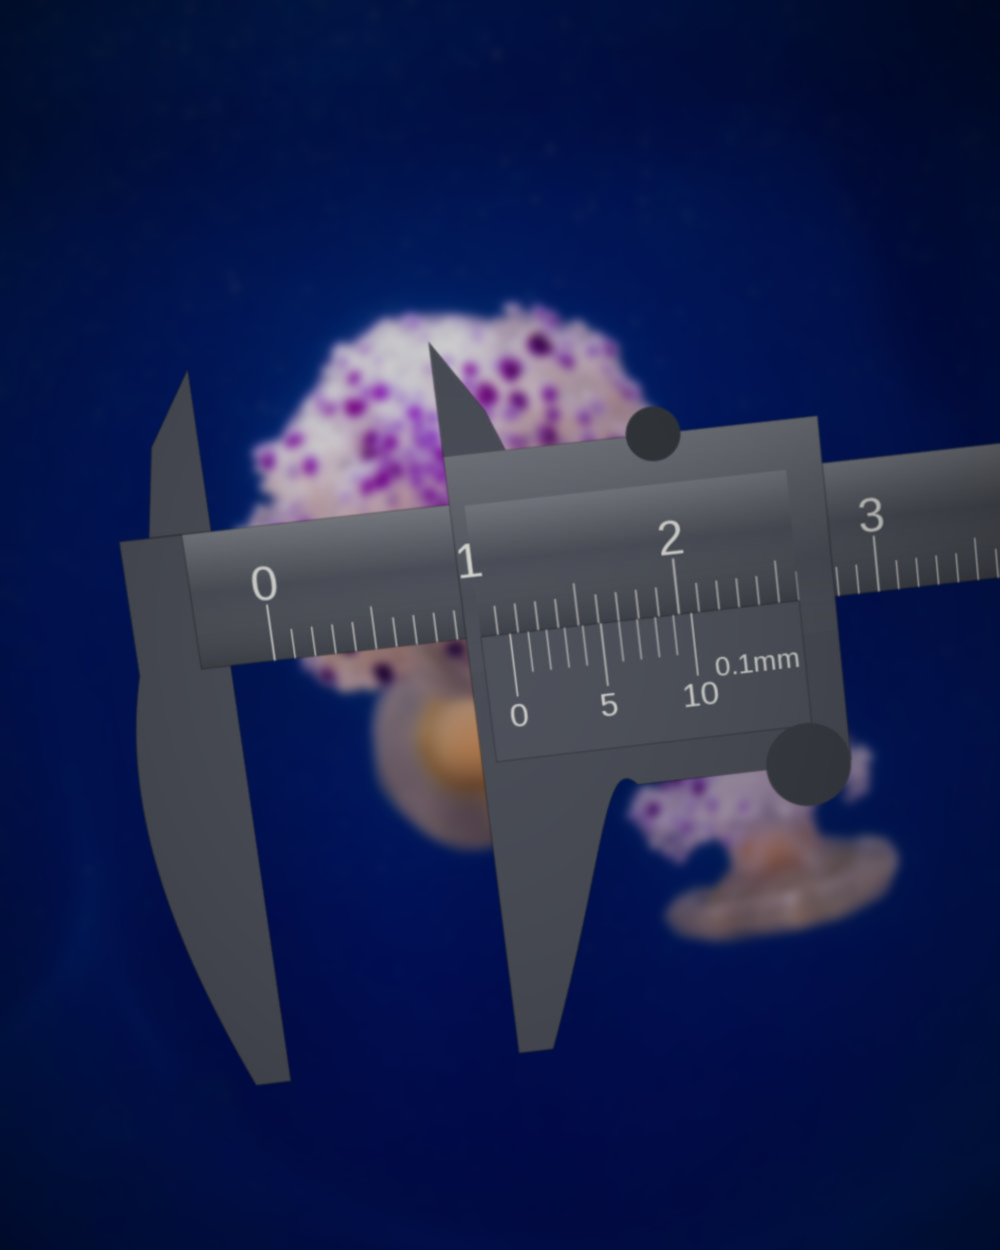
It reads value=11.6 unit=mm
